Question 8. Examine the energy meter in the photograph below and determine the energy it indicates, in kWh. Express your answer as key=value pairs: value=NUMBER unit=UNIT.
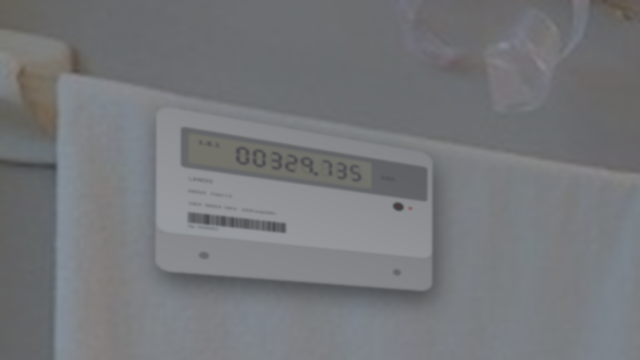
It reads value=329.735 unit=kWh
